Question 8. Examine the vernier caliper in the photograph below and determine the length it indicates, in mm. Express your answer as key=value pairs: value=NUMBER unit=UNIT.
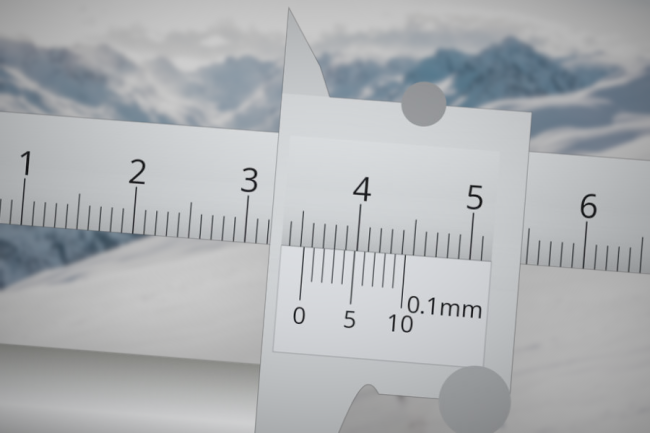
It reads value=35.3 unit=mm
